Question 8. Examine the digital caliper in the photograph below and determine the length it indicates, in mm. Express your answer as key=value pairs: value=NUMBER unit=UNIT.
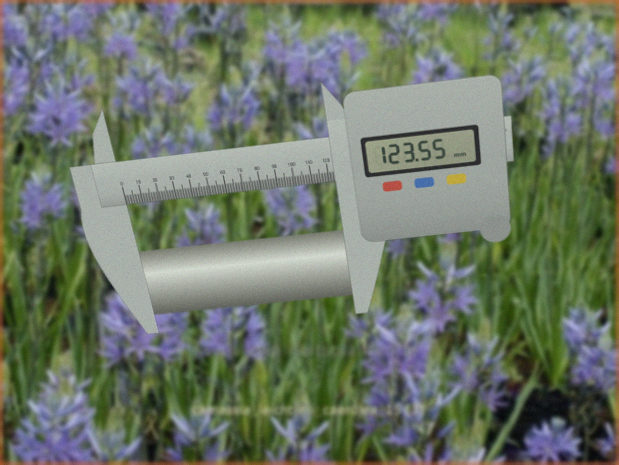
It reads value=123.55 unit=mm
